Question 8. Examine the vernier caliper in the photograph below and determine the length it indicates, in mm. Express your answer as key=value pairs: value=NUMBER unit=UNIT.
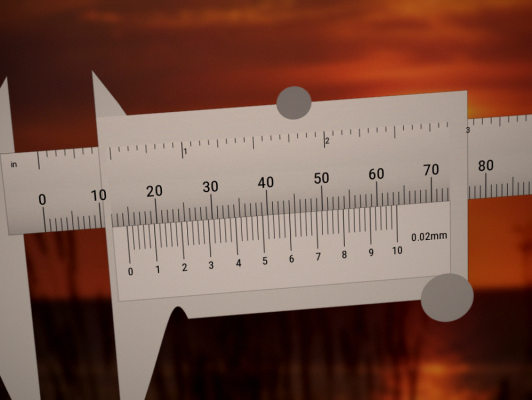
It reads value=14.6 unit=mm
